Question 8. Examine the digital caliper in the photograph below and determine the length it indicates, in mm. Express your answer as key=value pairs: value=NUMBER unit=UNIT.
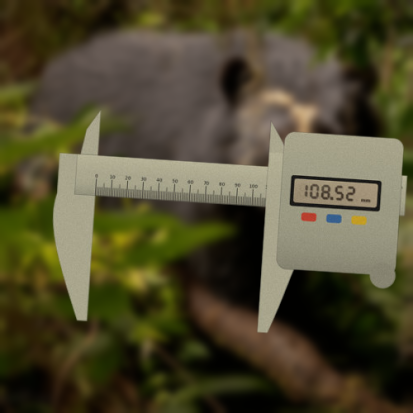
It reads value=108.52 unit=mm
